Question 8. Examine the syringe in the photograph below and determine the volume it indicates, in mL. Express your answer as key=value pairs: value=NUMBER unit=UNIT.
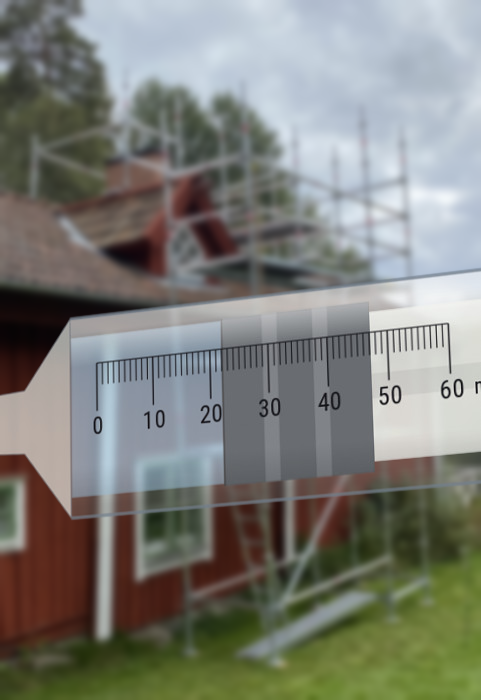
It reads value=22 unit=mL
